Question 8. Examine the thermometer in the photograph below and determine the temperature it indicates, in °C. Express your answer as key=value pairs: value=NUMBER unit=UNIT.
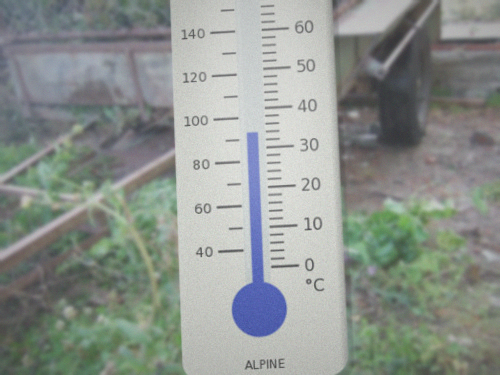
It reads value=34 unit=°C
